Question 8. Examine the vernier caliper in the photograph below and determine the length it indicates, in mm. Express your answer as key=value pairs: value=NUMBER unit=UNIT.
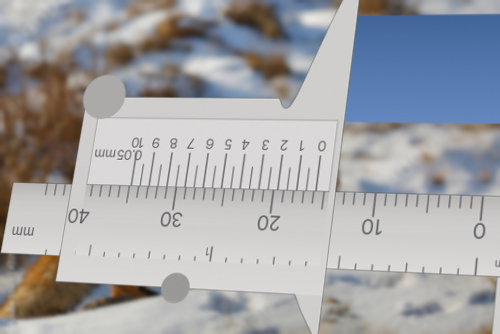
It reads value=15.8 unit=mm
